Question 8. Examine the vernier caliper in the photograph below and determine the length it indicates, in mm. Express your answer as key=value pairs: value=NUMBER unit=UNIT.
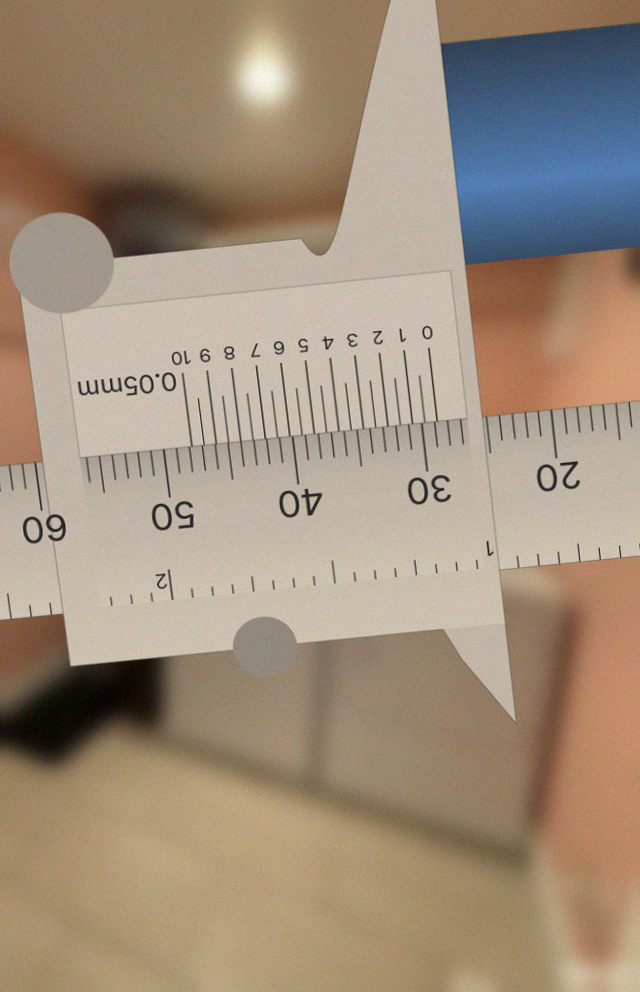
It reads value=28.8 unit=mm
